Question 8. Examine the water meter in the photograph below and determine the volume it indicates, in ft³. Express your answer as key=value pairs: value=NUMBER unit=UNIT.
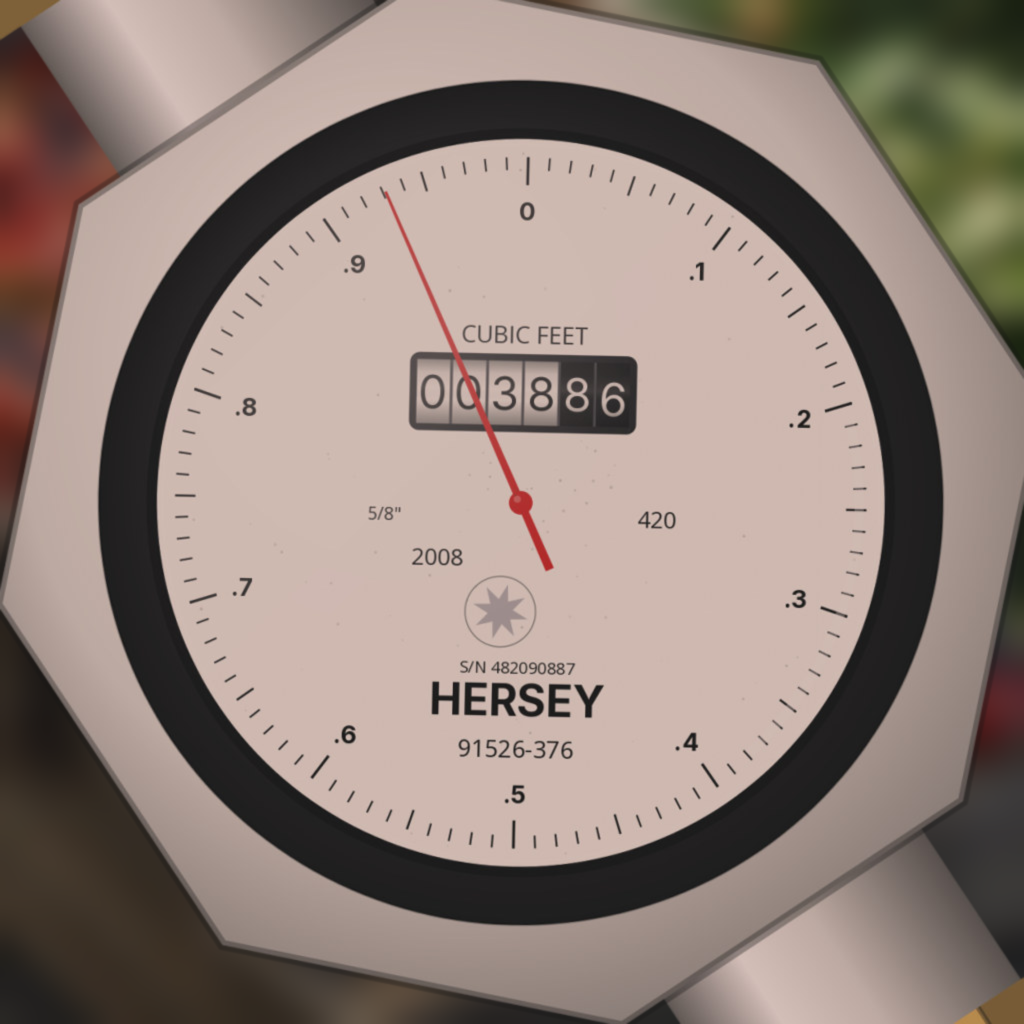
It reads value=3885.93 unit=ft³
